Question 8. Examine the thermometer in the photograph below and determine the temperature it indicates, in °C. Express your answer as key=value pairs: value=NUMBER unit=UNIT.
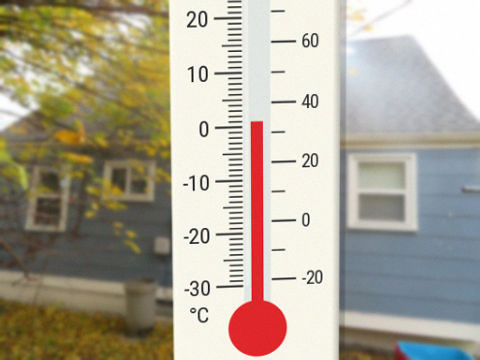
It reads value=1 unit=°C
